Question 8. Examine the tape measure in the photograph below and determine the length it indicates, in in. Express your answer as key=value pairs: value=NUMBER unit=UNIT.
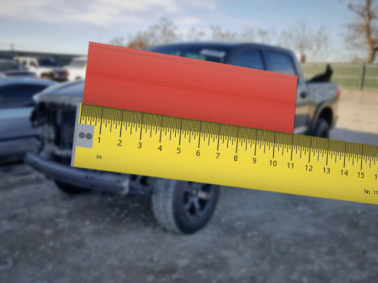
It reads value=11 unit=in
